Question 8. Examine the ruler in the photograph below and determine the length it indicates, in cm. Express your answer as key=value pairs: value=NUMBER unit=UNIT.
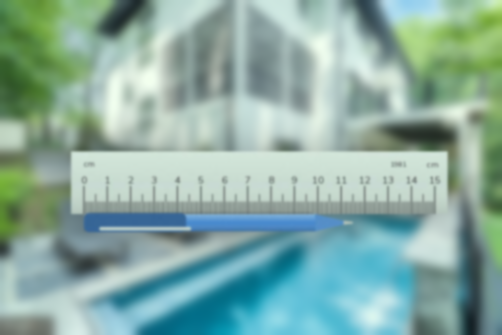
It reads value=11.5 unit=cm
